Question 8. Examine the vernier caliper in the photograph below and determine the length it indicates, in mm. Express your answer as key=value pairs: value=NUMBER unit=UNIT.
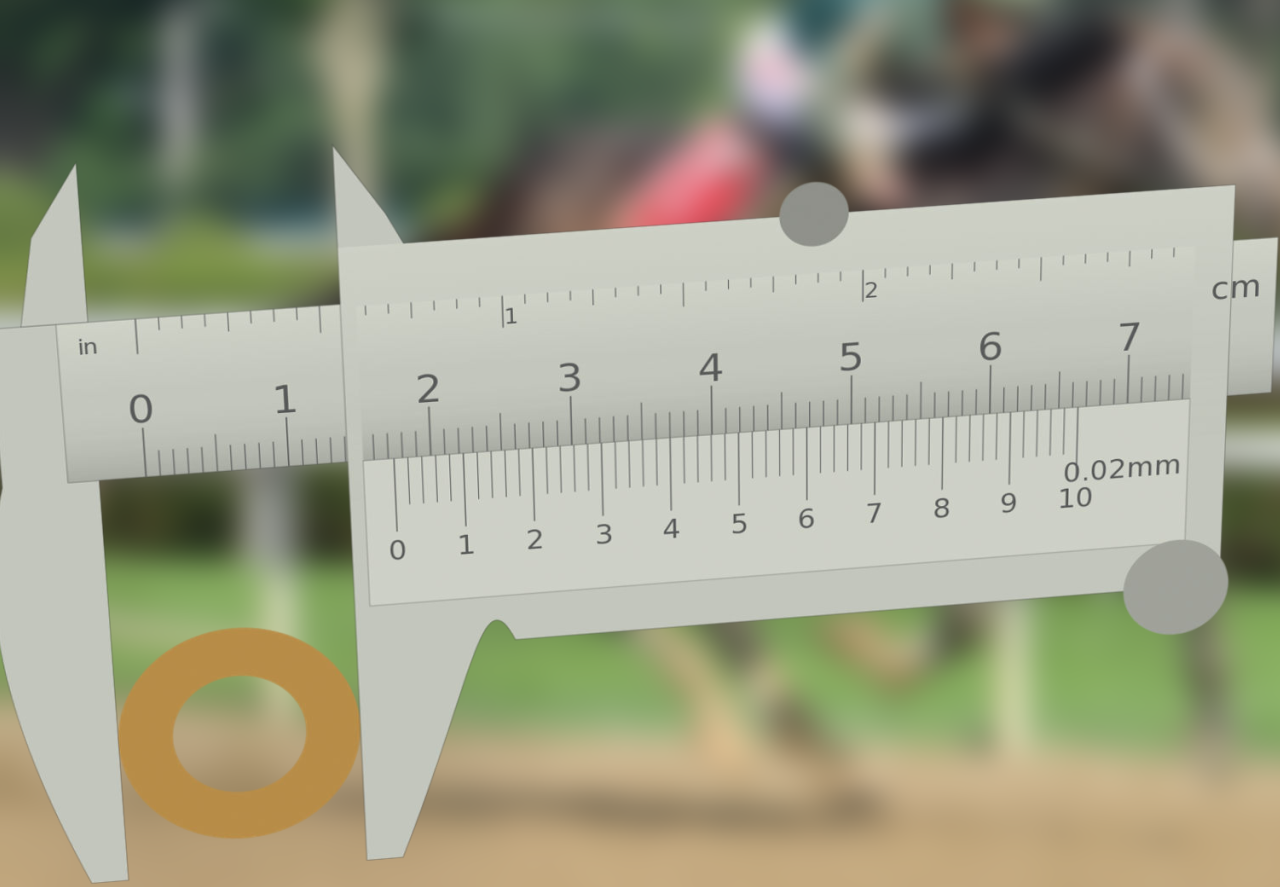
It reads value=17.4 unit=mm
